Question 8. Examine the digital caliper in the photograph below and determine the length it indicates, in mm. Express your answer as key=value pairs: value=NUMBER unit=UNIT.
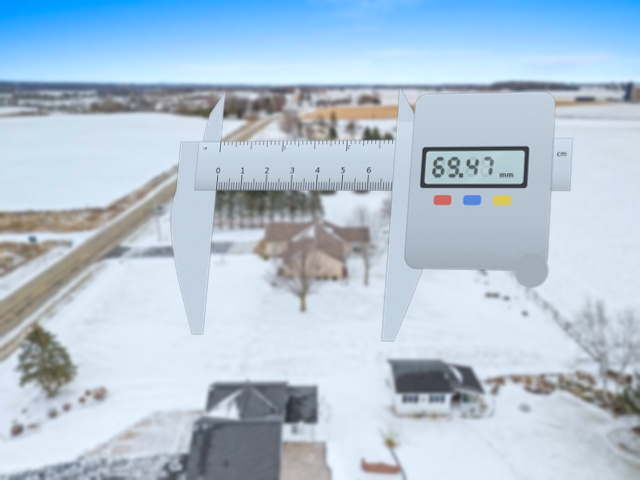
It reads value=69.47 unit=mm
